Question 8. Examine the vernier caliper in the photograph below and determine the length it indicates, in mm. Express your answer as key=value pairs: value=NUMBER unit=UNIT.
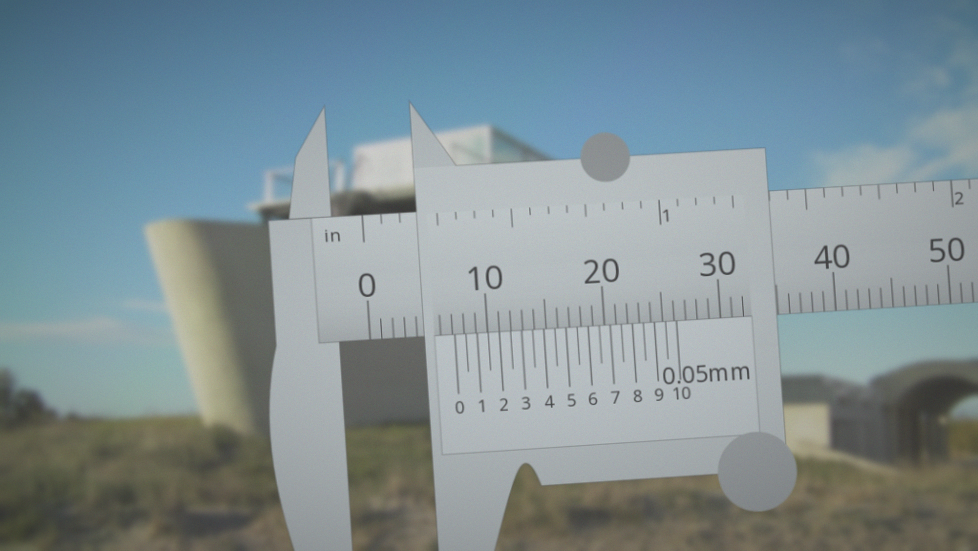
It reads value=7.2 unit=mm
